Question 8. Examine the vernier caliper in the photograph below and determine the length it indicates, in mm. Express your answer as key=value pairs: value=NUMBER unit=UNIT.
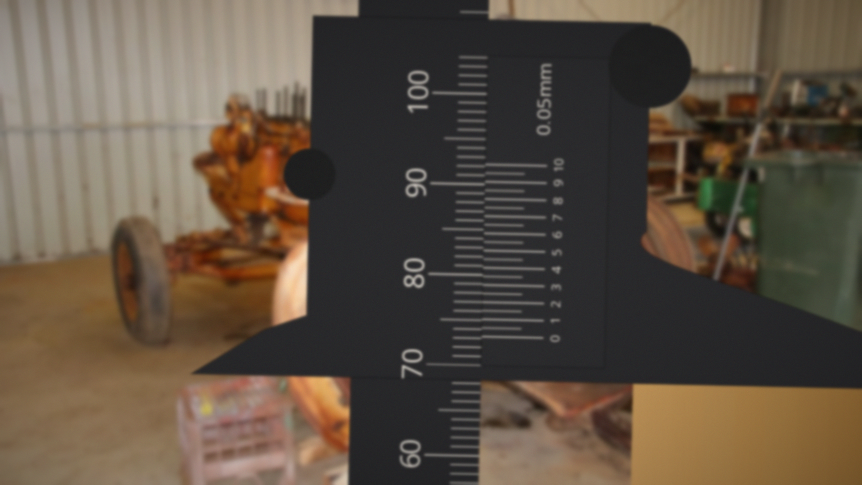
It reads value=73.2 unit=mm
